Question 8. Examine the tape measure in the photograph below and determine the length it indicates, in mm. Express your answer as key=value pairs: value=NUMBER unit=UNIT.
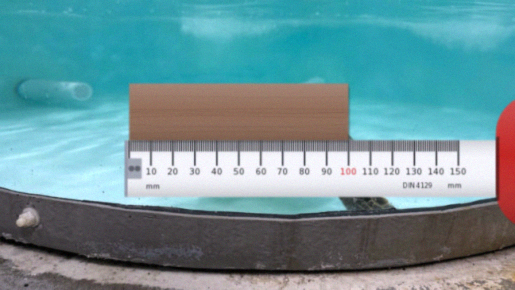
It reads value=100 unit=mm
